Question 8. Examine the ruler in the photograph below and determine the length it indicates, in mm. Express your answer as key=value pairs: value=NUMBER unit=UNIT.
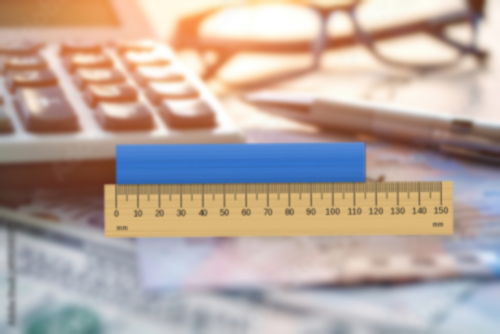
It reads value=115 unit=mm
